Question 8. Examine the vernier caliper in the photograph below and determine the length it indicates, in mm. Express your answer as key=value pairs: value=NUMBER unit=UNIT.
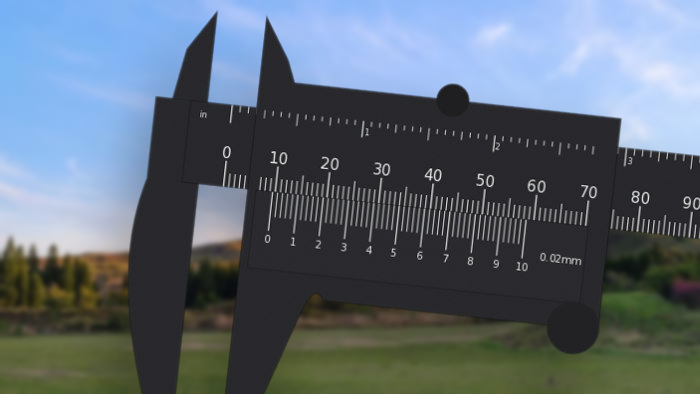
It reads value=9.5 unit=mm
